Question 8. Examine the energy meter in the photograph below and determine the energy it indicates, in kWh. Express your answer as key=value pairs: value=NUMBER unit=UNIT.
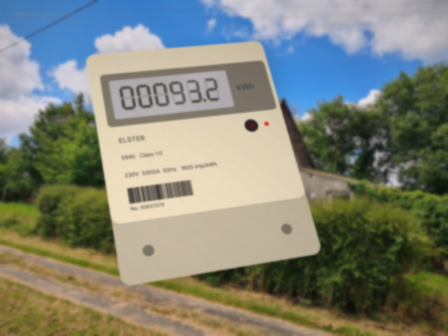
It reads value=93.2 unit=kWh
